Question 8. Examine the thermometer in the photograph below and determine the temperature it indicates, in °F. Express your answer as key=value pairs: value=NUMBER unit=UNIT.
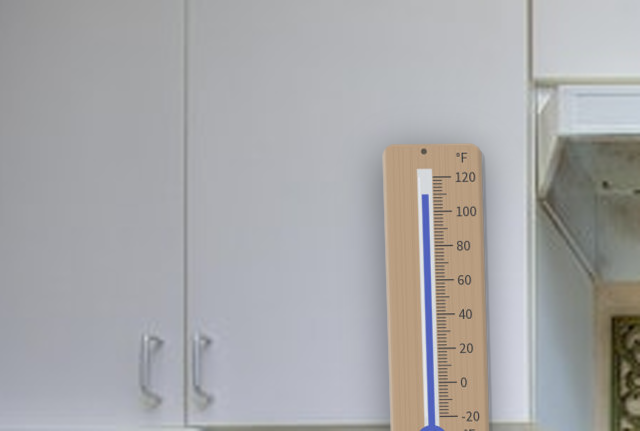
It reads value=110 unit=°F
